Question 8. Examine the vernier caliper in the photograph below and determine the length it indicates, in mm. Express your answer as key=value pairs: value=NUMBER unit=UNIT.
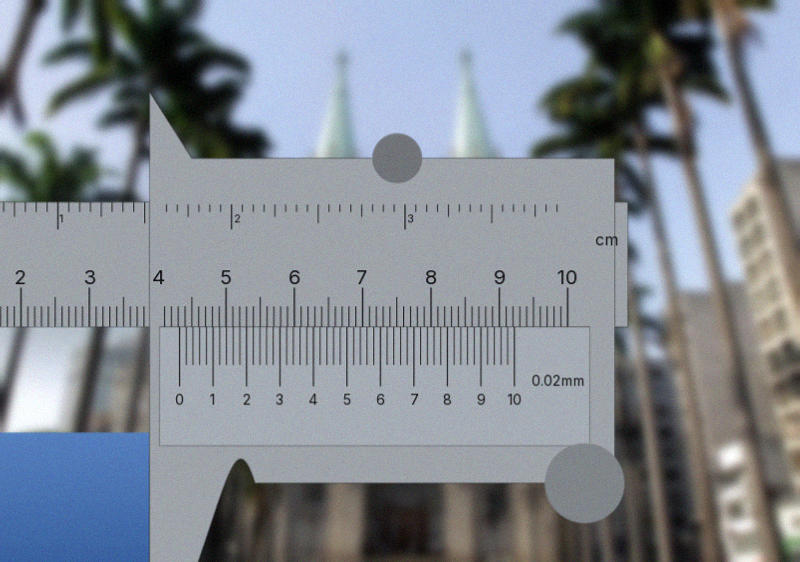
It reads value=43.2 unit=mm
